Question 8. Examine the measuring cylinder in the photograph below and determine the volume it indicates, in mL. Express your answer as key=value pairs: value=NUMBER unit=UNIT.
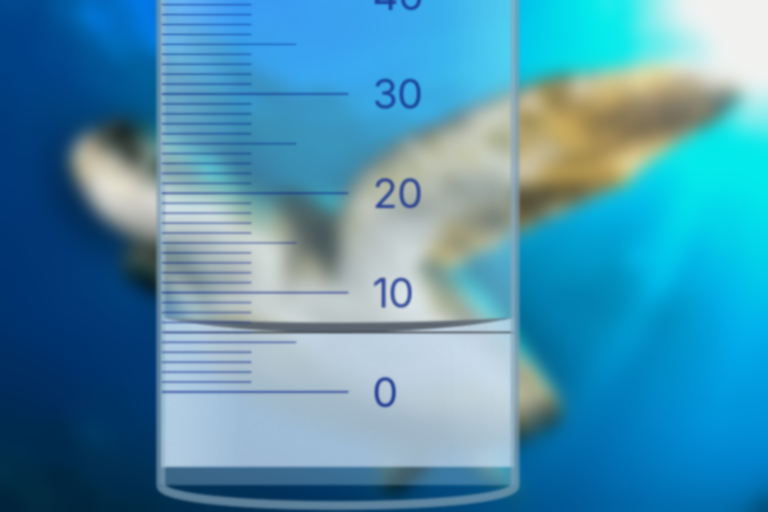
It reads value=6 unit=mL
